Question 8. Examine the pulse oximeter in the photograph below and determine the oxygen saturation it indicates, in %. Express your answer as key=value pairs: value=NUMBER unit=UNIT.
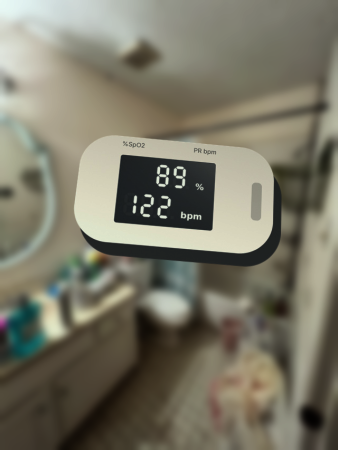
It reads value=89 unit=%
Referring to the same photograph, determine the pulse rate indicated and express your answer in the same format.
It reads value=122 unit=bpm
